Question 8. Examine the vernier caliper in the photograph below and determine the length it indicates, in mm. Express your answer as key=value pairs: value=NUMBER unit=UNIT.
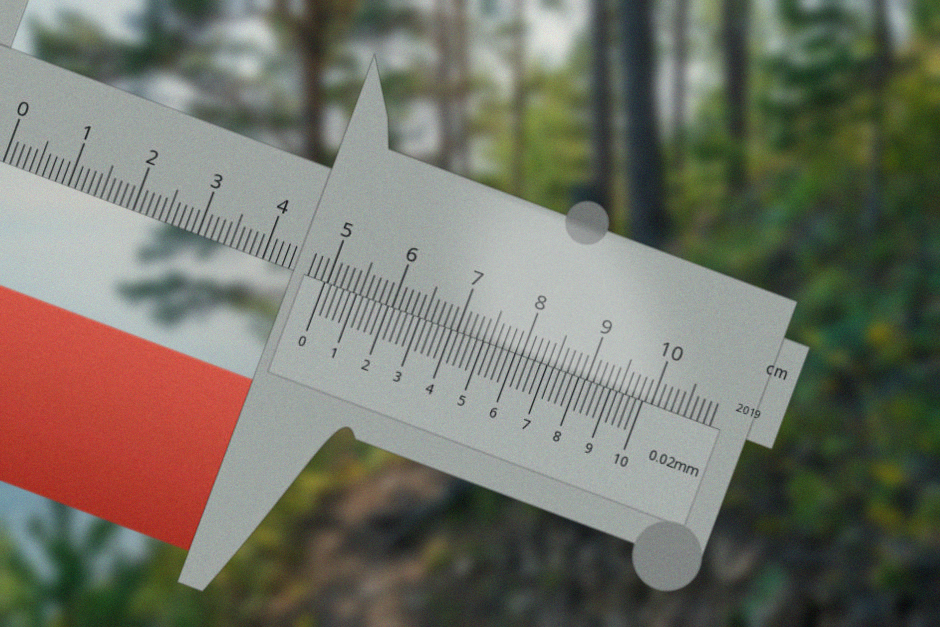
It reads value=49.6 unit=mm
